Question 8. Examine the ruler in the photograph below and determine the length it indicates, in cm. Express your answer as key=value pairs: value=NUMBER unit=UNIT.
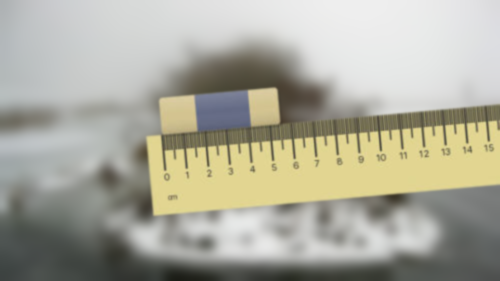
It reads value=5.5 unit=cm
